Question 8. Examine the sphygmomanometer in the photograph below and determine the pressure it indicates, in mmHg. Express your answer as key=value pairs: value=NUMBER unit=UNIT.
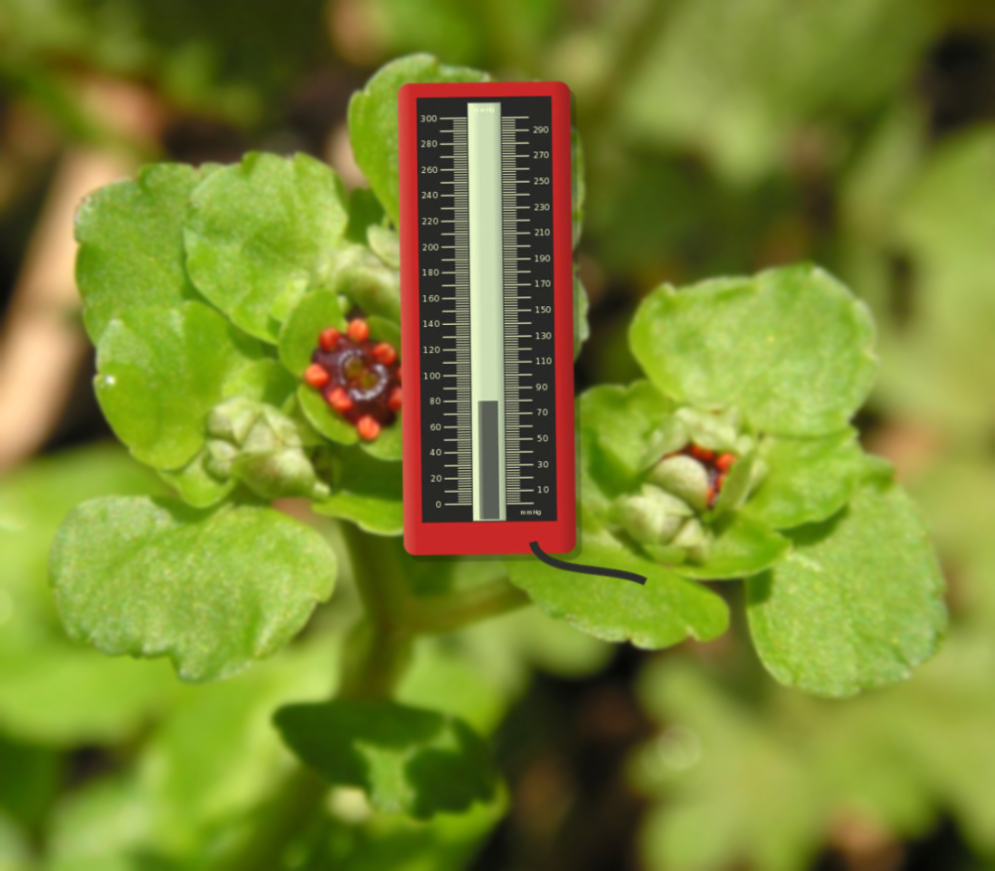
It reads value=80 unit=mmHg
